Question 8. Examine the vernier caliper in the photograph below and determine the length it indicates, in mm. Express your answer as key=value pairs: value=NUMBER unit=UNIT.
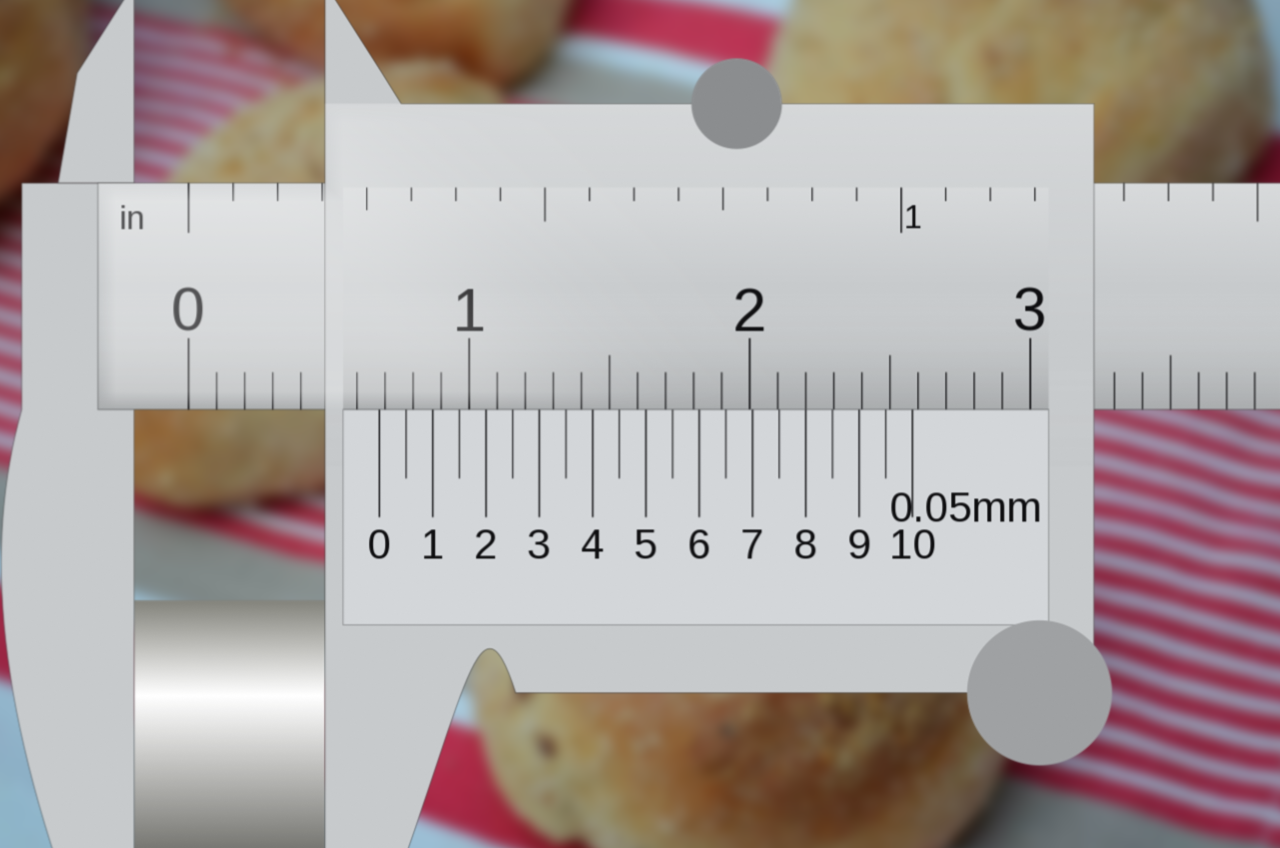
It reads value=6.80 unit=mm
